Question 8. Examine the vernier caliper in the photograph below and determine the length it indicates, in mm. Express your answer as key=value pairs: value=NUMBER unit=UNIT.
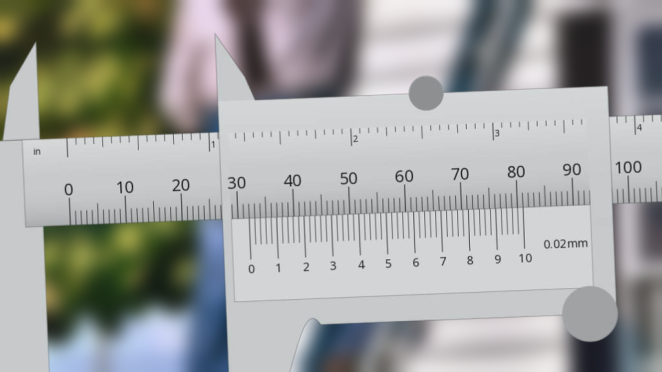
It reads value=32.0 unit=mm
